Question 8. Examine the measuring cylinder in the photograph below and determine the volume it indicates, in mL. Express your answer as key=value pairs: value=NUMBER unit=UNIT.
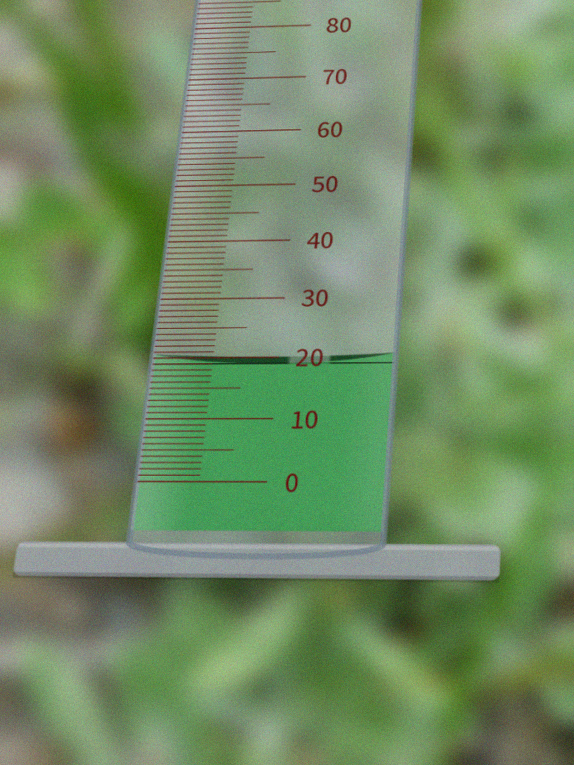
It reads value=19 unit=mL
